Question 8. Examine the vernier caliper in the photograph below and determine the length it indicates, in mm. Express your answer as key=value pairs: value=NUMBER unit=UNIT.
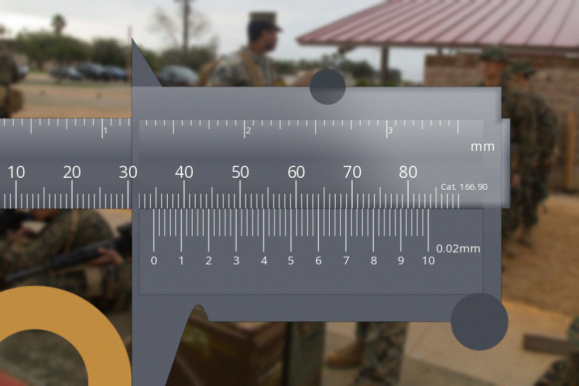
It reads value=34.6 unit=mm
